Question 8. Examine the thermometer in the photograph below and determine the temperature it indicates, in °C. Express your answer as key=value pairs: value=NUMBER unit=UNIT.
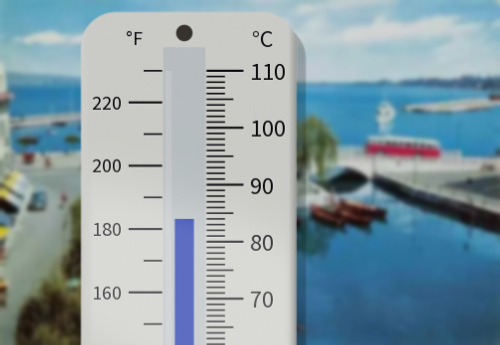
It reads value=84 unit=°C
